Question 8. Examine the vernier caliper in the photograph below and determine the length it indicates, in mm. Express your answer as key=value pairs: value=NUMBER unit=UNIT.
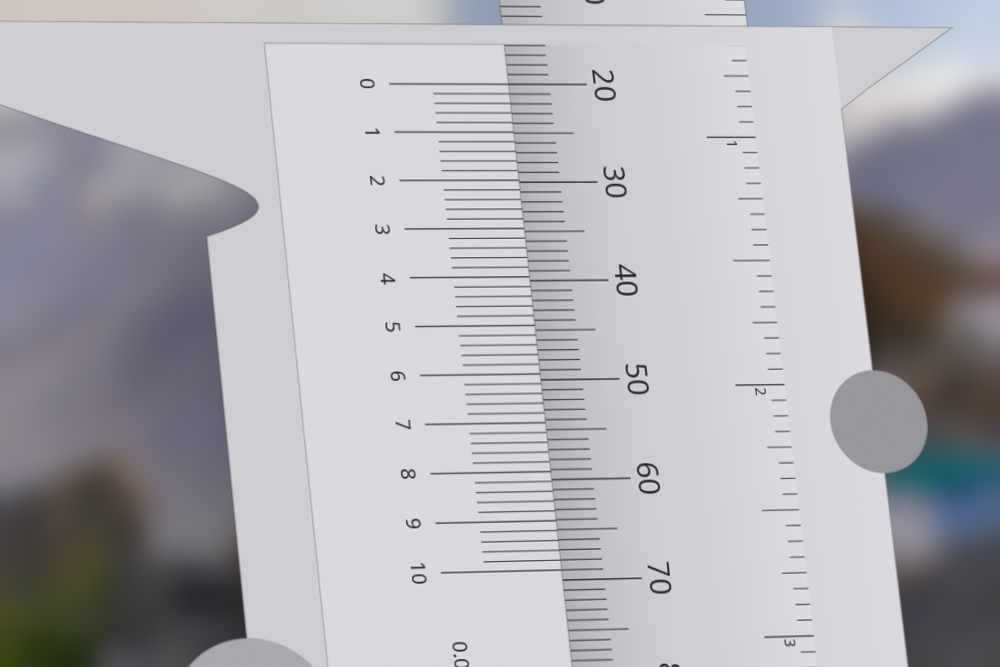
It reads value=20.0 unit=mm
